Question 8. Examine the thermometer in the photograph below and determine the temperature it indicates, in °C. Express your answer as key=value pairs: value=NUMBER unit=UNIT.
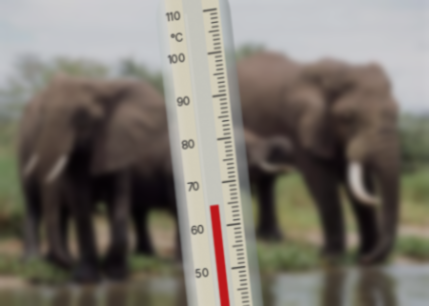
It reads value=65 unit=°C
